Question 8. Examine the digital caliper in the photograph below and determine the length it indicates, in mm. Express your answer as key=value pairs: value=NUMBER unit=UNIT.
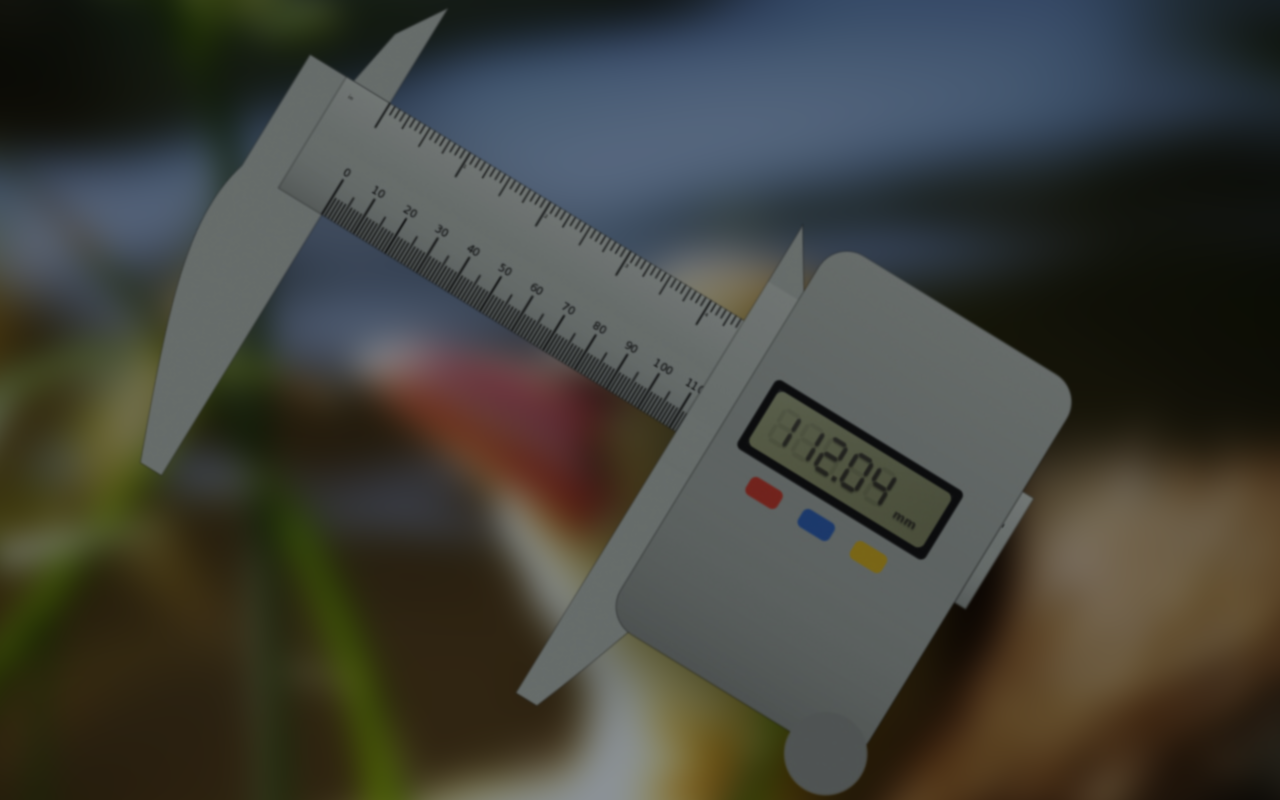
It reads value=112.04 unit=mm
